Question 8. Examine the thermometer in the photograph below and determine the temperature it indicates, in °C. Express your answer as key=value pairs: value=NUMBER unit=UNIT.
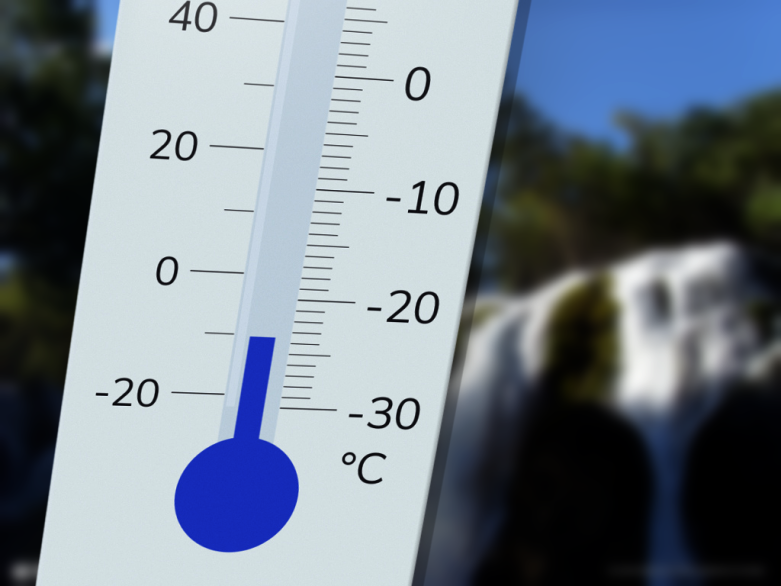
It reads value=-23.5 unit=°C
